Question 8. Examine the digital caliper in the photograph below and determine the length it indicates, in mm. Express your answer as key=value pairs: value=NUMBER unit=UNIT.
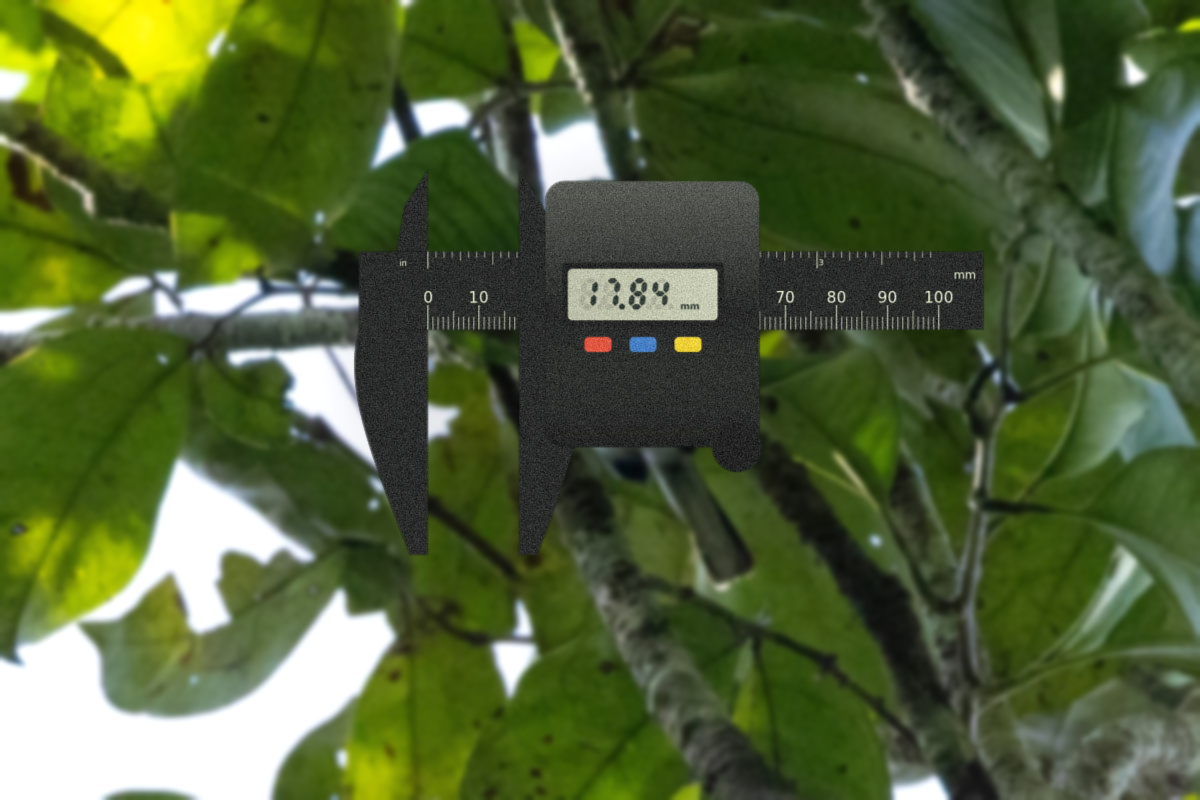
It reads value=17.84 unit=mm
